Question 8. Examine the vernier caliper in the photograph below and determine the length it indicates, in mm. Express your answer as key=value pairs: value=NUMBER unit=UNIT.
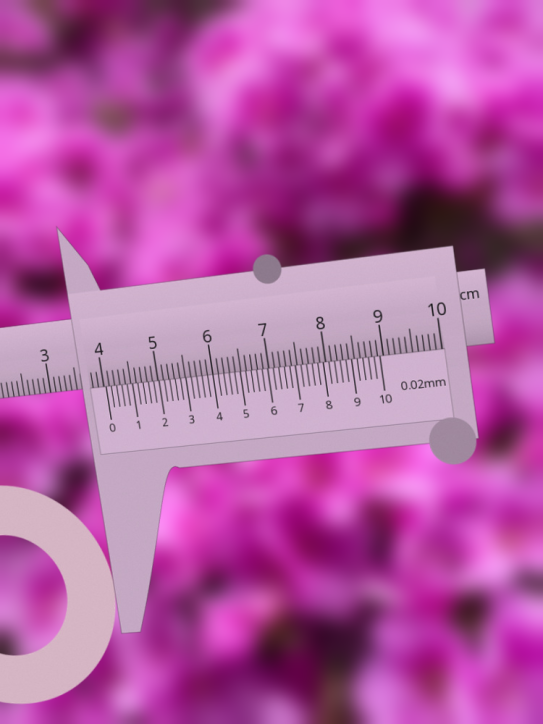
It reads value=40.4 unit=mm
